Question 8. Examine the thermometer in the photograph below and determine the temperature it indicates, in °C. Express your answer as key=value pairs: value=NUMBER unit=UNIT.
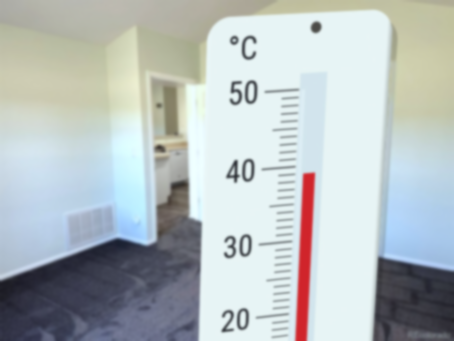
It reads value=39 unit=°C
